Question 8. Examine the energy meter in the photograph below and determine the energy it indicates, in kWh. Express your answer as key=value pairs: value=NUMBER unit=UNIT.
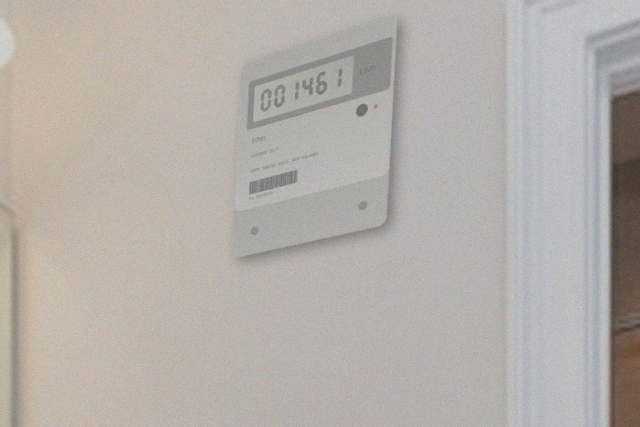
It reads value=1461 unit=kWh
